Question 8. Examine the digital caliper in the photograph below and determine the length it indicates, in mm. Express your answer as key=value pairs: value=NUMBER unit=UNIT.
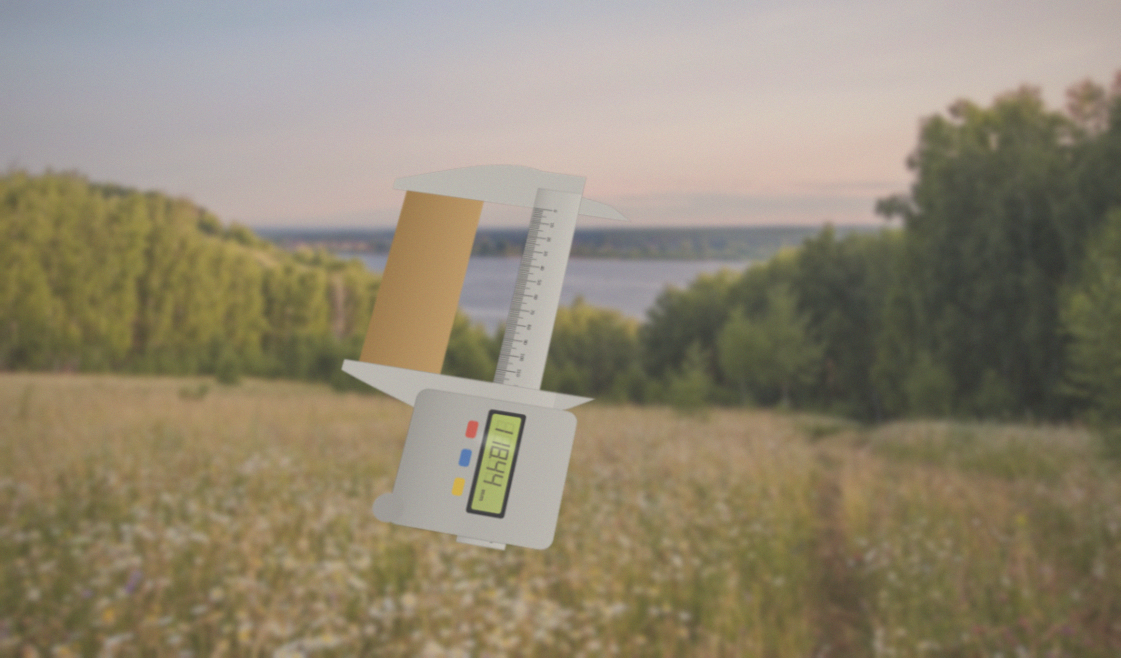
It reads value=118.44 unit=mm
